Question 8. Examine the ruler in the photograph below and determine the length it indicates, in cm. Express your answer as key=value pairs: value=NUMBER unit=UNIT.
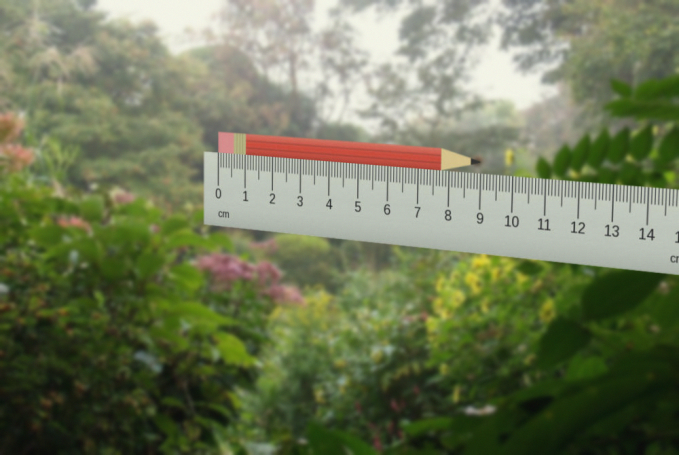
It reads value=9 unit=cm
